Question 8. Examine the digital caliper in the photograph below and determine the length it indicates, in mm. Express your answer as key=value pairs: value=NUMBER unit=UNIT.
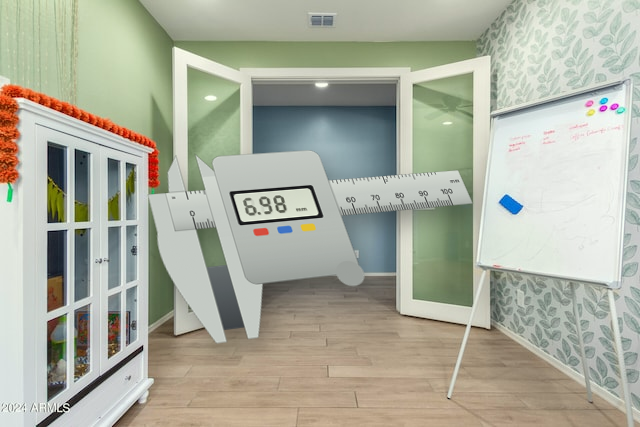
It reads value=6.98 unit=mm
